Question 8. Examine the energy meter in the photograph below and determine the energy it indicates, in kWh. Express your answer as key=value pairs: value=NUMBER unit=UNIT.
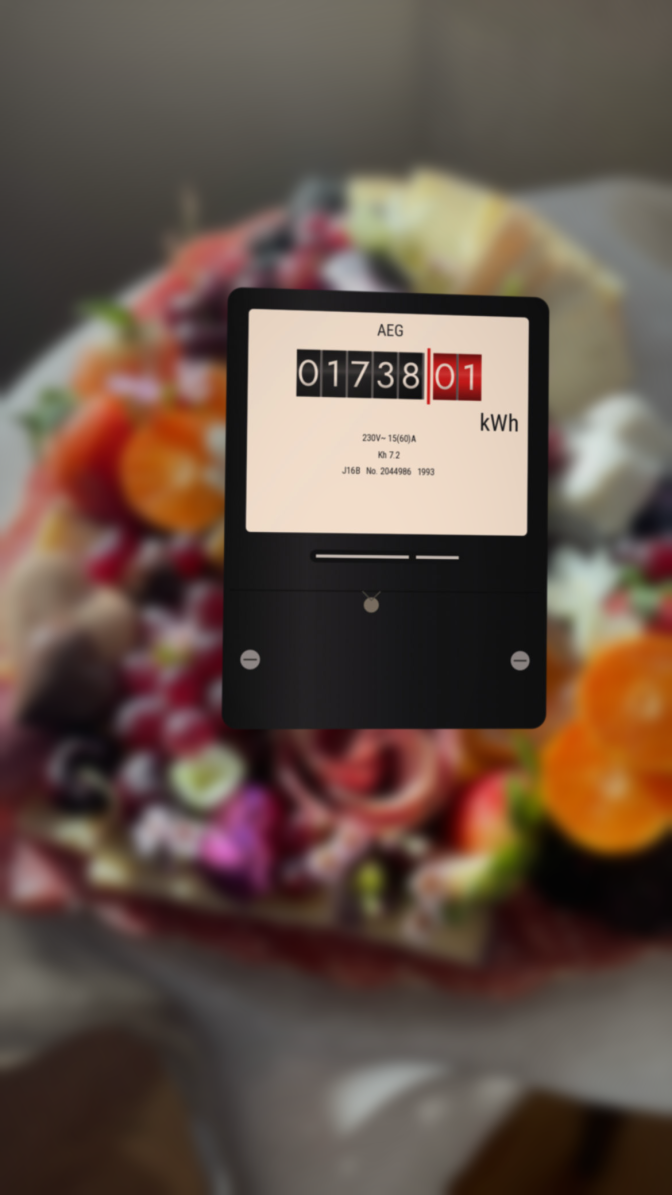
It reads value=1738.01 unit=kWh
